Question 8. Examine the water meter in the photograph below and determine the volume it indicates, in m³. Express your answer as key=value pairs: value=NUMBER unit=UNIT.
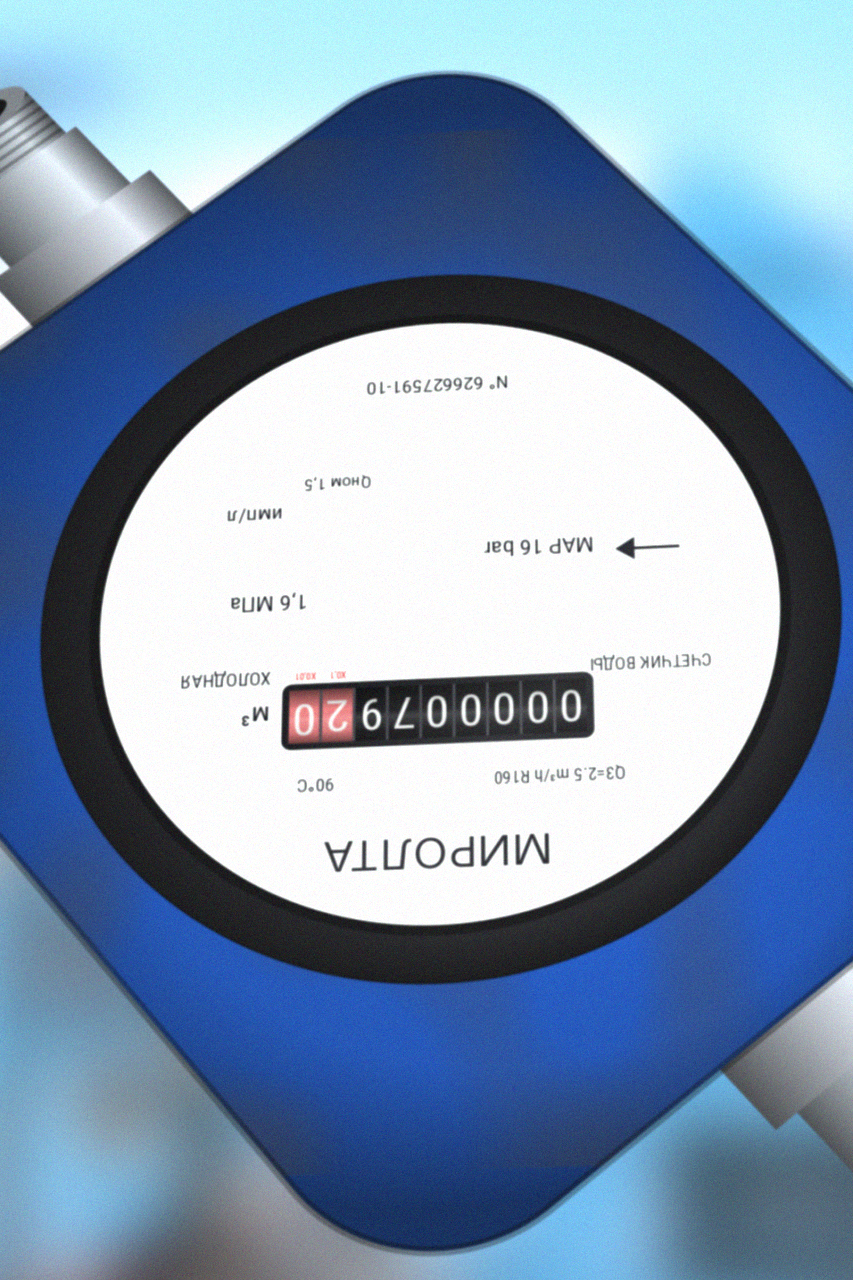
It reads value=79.20 unit=m³
